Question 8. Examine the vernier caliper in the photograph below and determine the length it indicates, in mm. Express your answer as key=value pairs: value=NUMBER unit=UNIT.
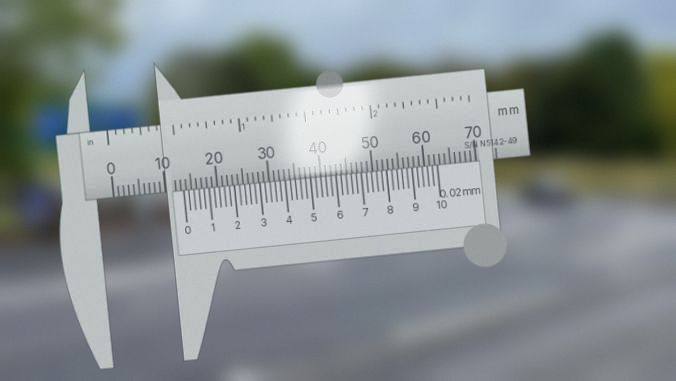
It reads value=13.5 unit=mm
